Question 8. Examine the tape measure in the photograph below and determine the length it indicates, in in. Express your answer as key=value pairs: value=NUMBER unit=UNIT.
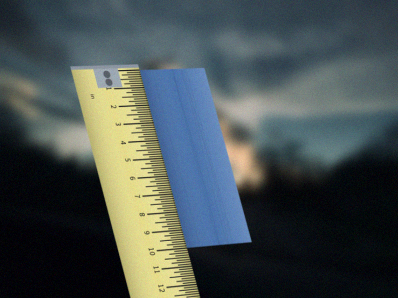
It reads value=10 unit=in
